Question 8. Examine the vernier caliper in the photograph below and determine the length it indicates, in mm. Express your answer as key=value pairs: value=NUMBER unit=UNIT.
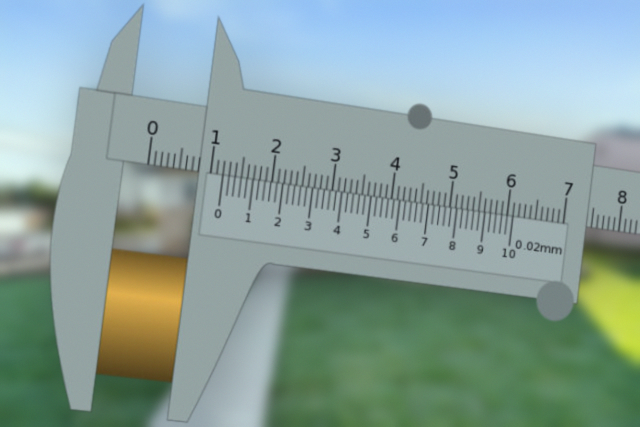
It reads value=12.0 unit=mm
